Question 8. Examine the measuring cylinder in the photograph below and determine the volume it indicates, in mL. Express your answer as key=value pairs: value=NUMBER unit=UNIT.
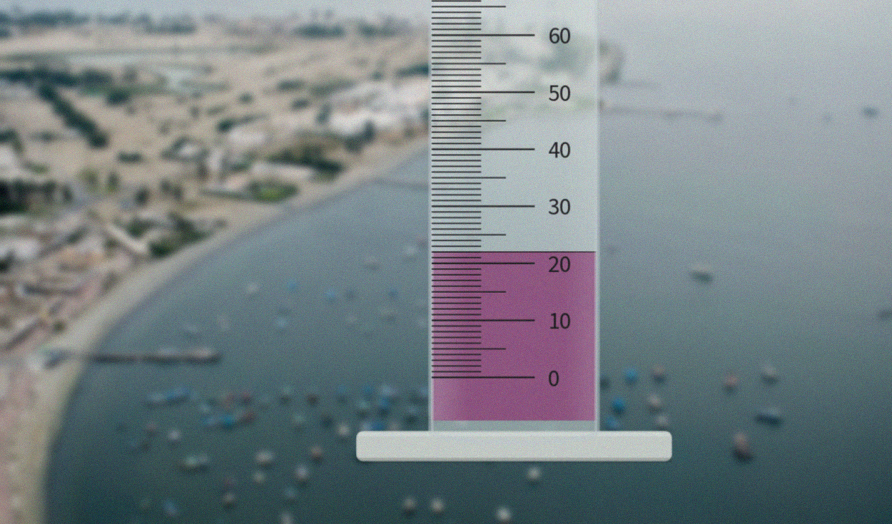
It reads value=22 unit=mL
